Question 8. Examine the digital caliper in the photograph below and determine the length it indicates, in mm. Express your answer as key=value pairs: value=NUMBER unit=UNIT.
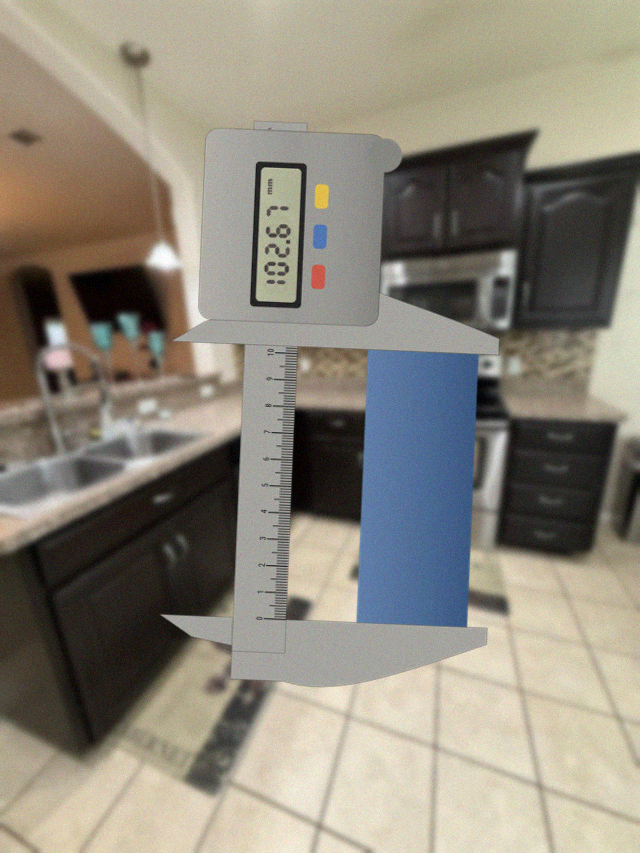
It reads value=102.67 unit=mm
